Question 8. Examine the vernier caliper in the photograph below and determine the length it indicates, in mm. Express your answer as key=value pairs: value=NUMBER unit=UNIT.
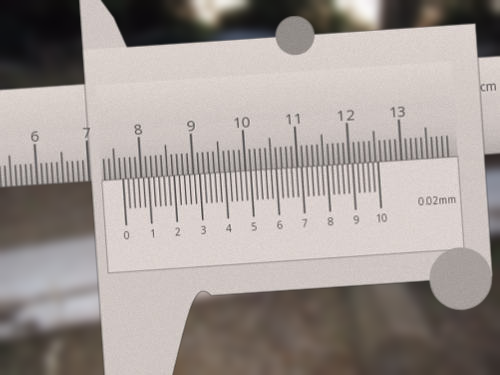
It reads value=76.5 unit=mm
